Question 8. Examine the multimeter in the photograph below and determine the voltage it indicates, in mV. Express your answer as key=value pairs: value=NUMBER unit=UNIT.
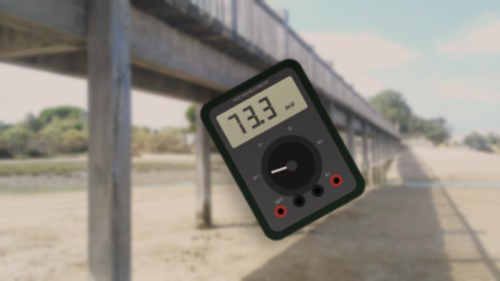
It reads value=73.3 unit=mV
